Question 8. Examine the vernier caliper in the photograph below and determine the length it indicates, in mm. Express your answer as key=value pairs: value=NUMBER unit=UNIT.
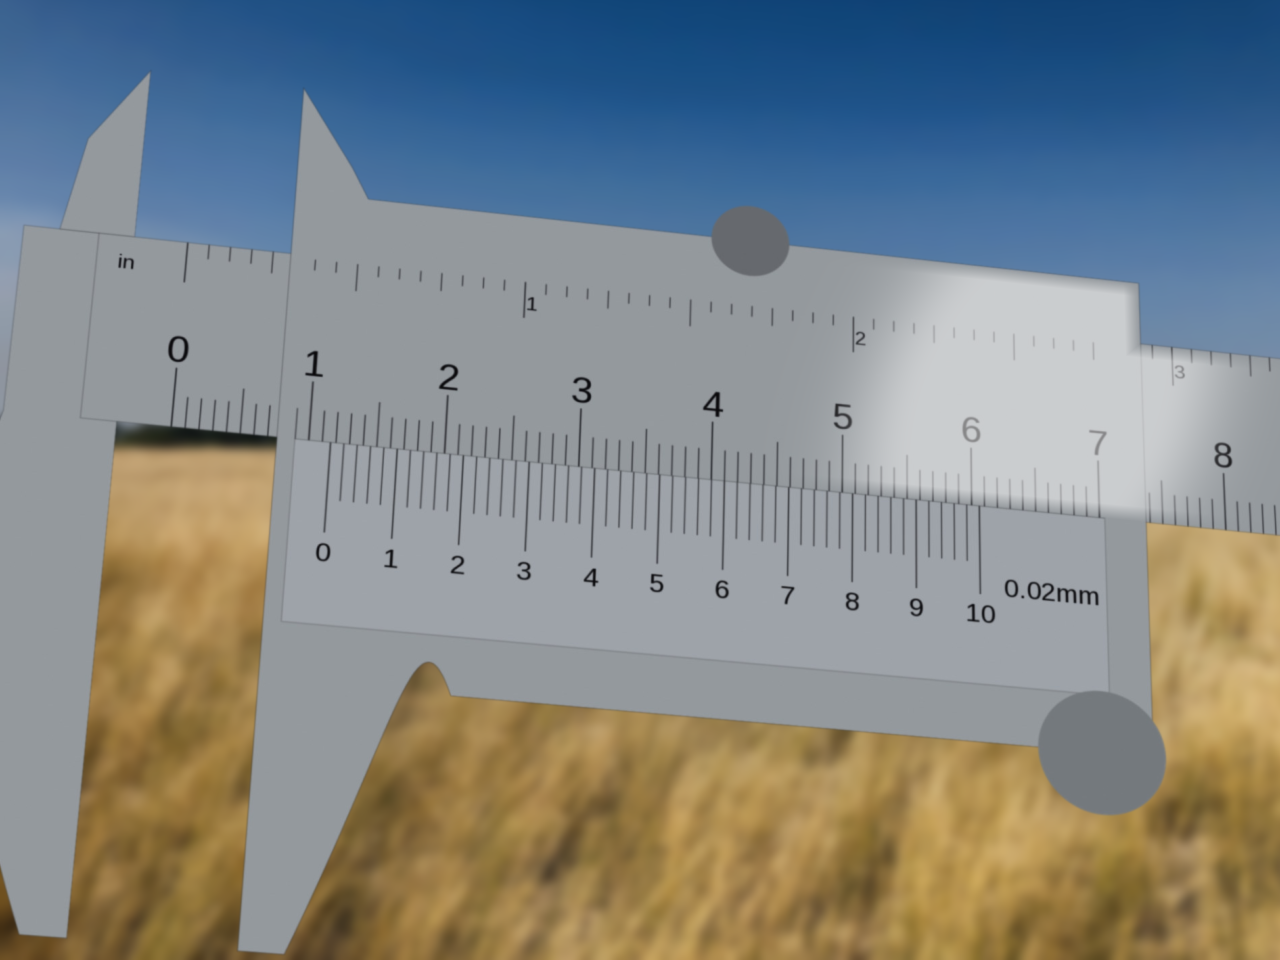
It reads value=11.6 unit=mm
